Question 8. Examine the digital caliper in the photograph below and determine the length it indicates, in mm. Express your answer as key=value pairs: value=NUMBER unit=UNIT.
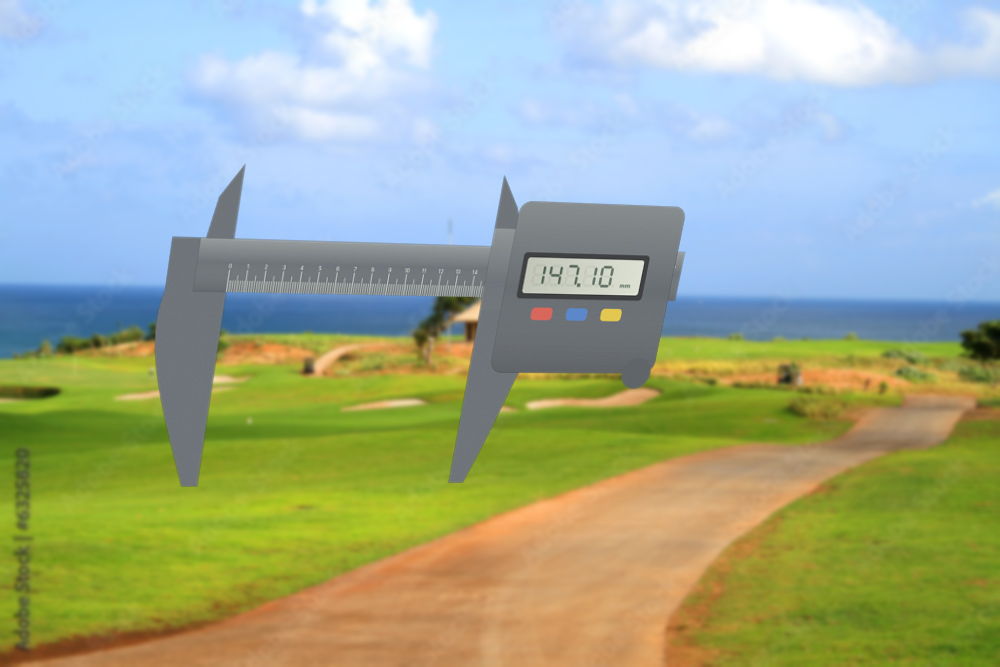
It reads value=147.10 unit=mm
